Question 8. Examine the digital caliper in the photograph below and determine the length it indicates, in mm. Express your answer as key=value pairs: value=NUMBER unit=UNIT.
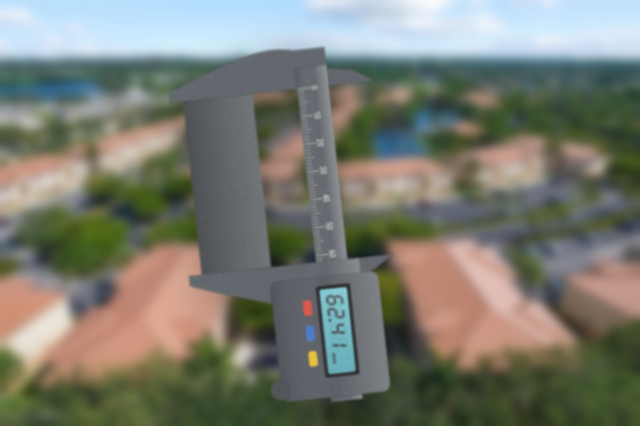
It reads value=62.41 unit=mm
